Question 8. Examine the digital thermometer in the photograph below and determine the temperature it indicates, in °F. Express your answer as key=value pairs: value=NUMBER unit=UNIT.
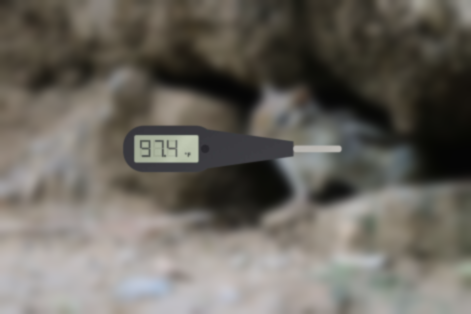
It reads value=97.4 unit=°F
